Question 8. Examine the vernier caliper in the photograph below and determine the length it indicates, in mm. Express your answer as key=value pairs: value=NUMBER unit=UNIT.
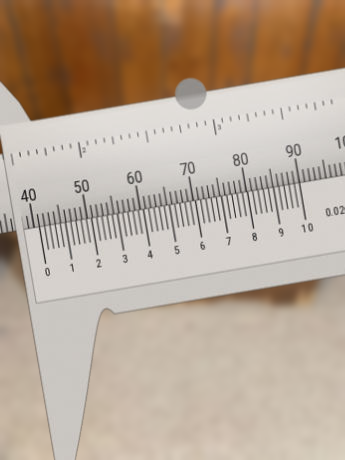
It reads value=41.0 unit=mm
